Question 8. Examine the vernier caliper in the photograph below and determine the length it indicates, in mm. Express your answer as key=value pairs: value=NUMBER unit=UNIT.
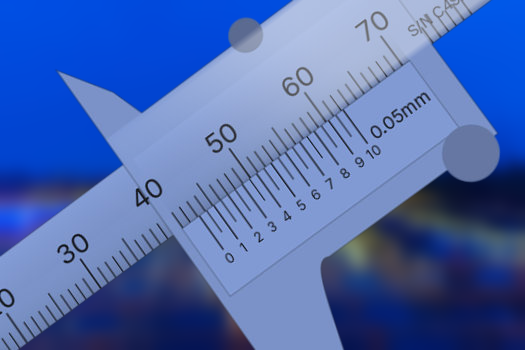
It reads value=43.2 unit=mm
